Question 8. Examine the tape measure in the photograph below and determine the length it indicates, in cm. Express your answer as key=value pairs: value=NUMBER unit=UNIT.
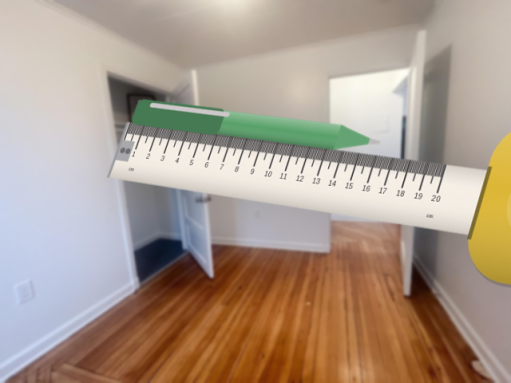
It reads value=16 unit=cm
